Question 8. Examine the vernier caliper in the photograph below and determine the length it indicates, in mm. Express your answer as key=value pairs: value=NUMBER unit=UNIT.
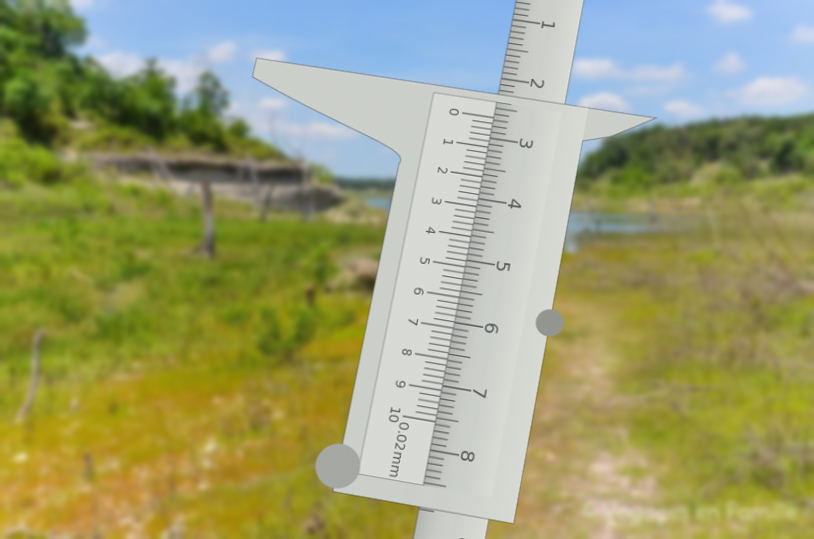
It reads value=26.6 unit=mm
